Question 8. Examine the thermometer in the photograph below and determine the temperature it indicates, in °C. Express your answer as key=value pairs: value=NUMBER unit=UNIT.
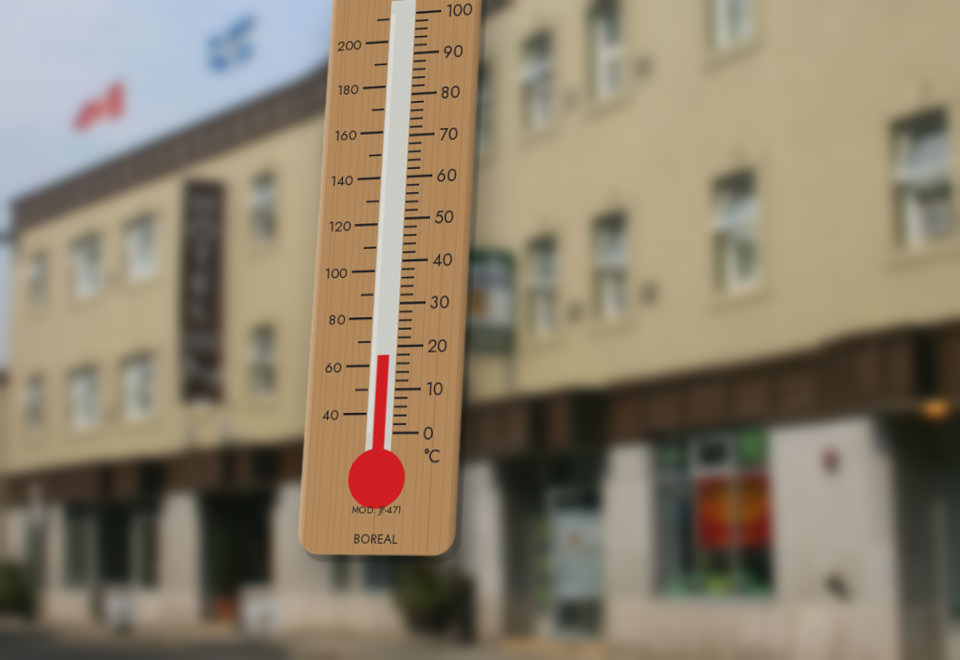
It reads value=18 unit=°C
